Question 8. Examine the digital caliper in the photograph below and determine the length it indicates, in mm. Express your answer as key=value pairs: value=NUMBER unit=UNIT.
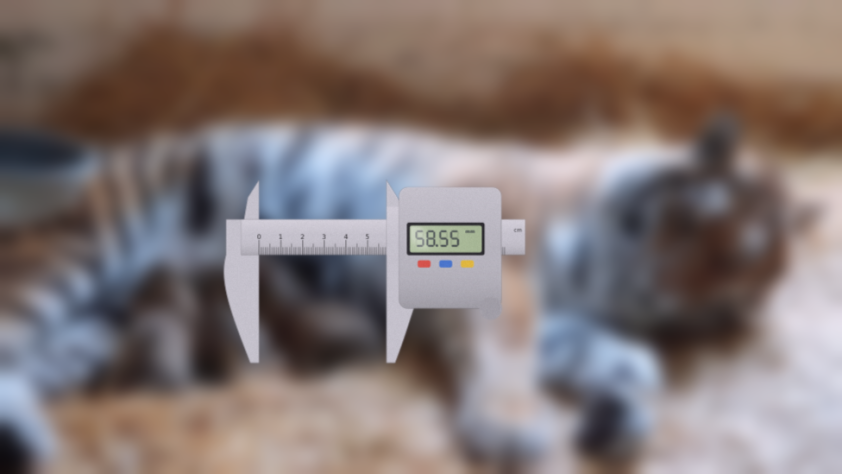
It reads value=58.55 unit=mm
